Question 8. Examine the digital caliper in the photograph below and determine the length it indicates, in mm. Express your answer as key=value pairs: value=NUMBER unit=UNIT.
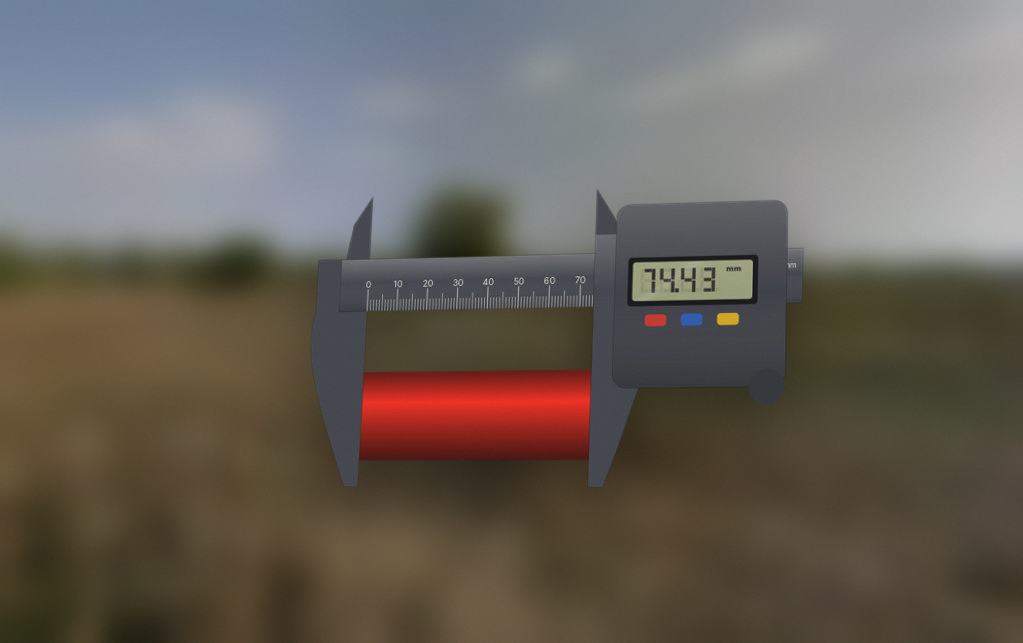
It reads value=74.43 unit=mm
